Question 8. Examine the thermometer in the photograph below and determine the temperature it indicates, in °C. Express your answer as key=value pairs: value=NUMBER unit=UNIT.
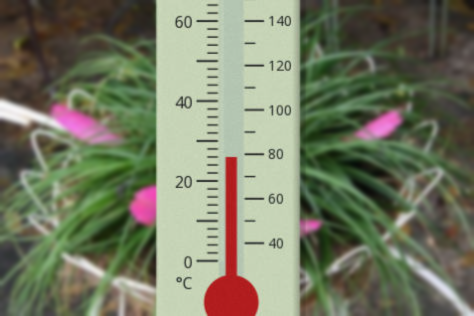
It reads value=26 unit=°C
